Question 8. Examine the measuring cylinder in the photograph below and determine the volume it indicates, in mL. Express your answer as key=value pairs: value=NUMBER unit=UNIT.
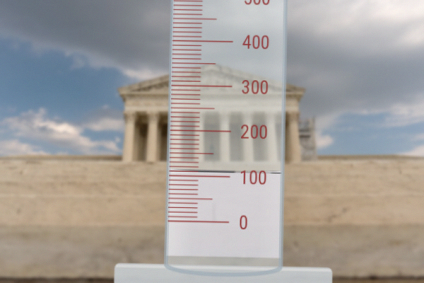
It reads value=110 unit=mL
